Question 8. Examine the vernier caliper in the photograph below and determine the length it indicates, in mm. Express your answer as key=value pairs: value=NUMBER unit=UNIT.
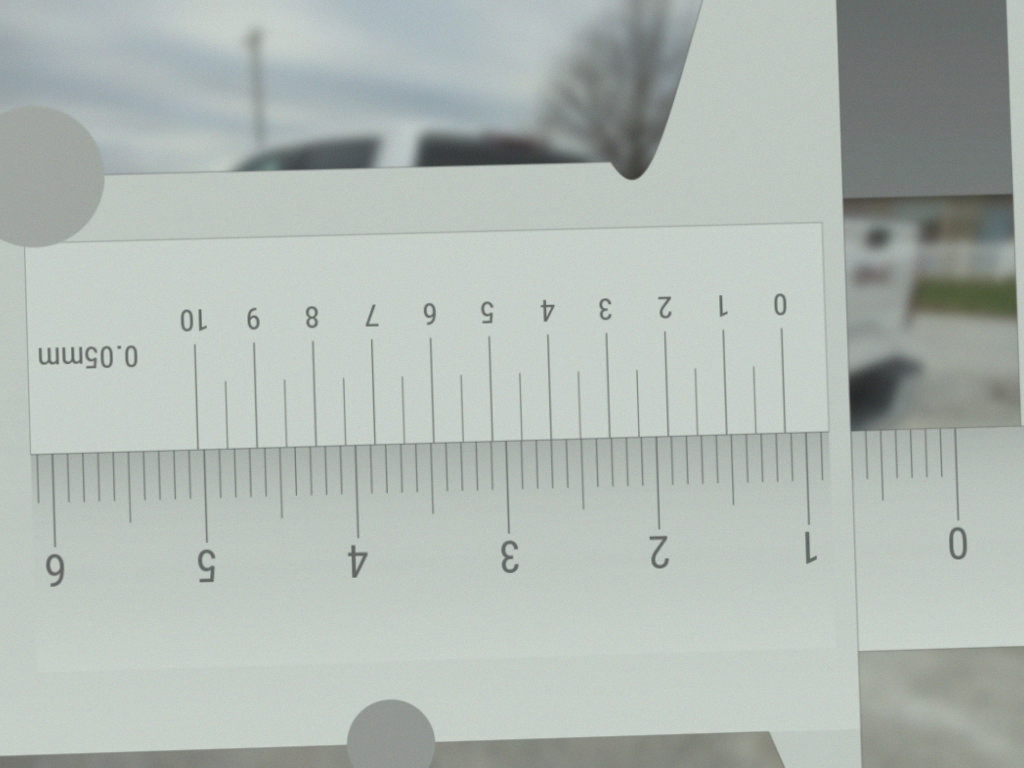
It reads value=11.4 unit=mm
